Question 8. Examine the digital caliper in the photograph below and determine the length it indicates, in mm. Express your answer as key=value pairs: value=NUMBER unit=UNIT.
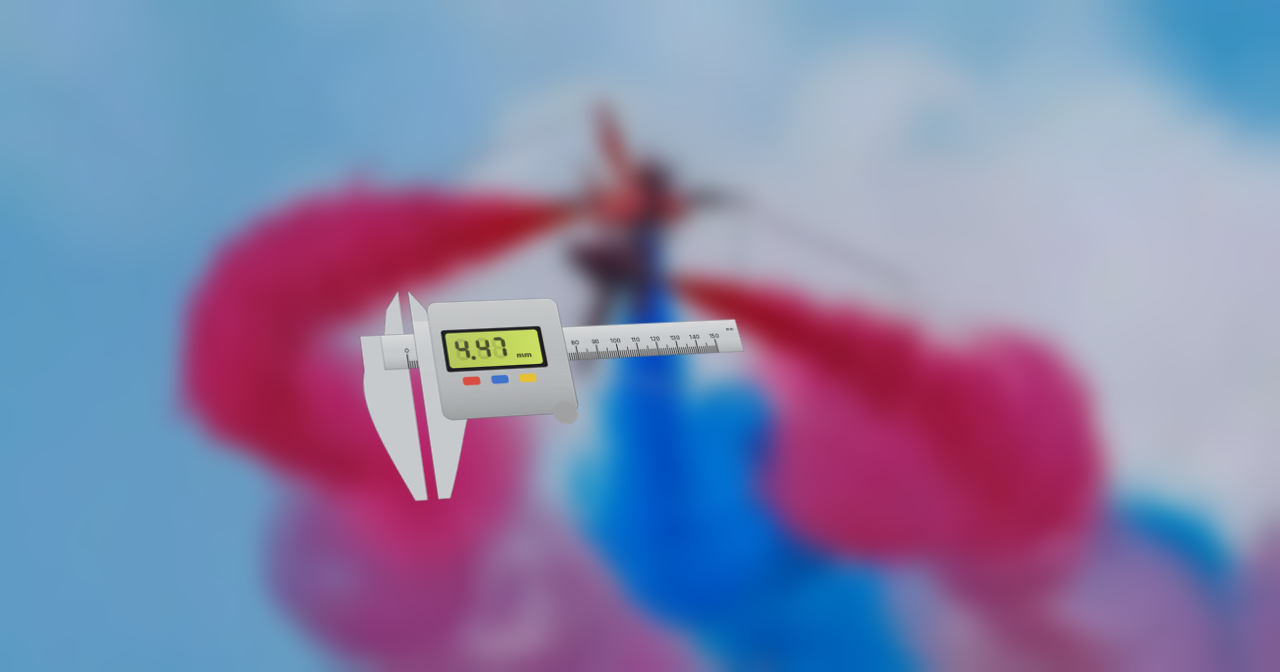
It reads value=4.47 unit=mm
